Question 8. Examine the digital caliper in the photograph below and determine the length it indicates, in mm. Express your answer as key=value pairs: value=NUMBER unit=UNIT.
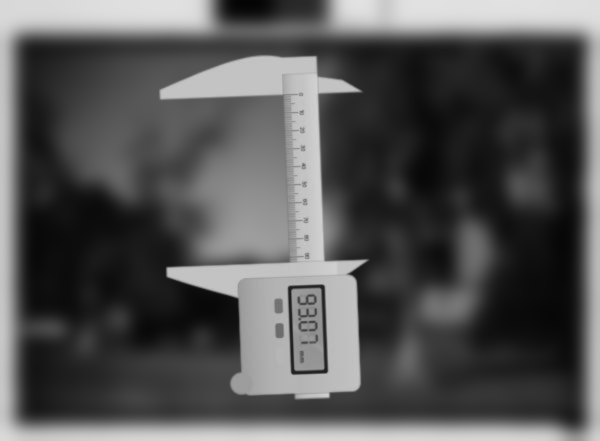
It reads value=93.07 unit=mm
